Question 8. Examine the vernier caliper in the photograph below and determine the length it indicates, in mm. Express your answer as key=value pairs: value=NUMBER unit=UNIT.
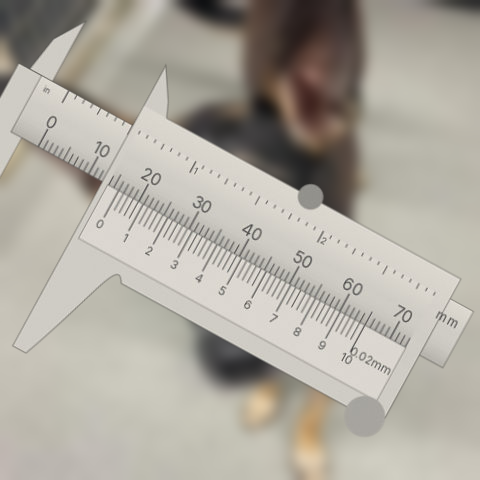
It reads value=16.0 unit=mm
